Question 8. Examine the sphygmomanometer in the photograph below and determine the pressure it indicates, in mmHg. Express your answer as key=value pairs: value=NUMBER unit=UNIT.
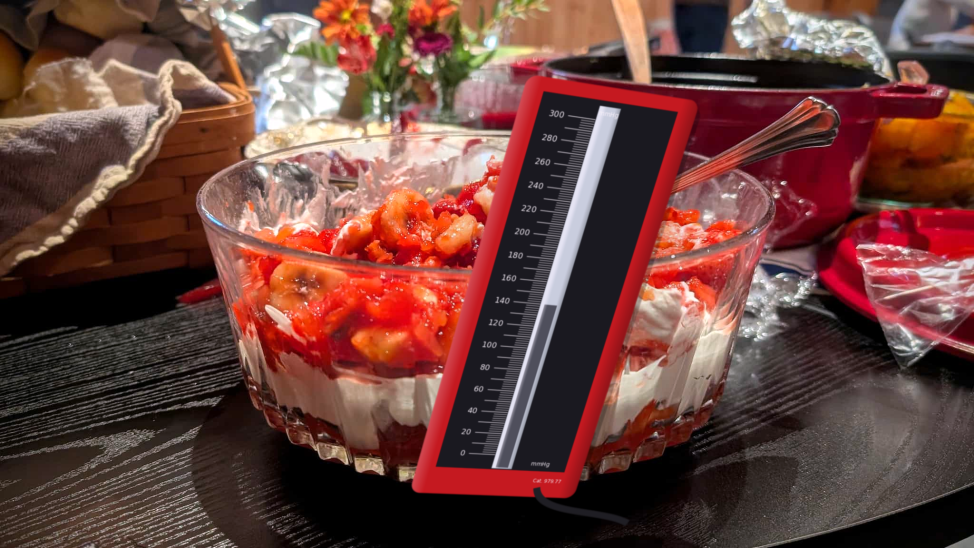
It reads value=140 unit=mmHg
